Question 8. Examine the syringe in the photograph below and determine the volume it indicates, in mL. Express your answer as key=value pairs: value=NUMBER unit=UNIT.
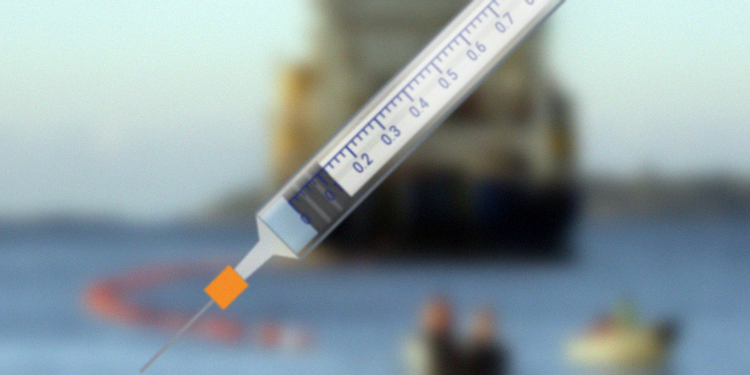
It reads value=0 unit=mL
